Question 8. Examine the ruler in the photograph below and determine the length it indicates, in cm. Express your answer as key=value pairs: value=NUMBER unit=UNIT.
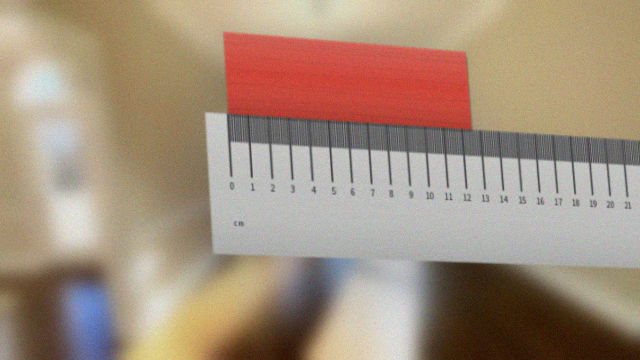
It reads value=12.5 unit=cm
